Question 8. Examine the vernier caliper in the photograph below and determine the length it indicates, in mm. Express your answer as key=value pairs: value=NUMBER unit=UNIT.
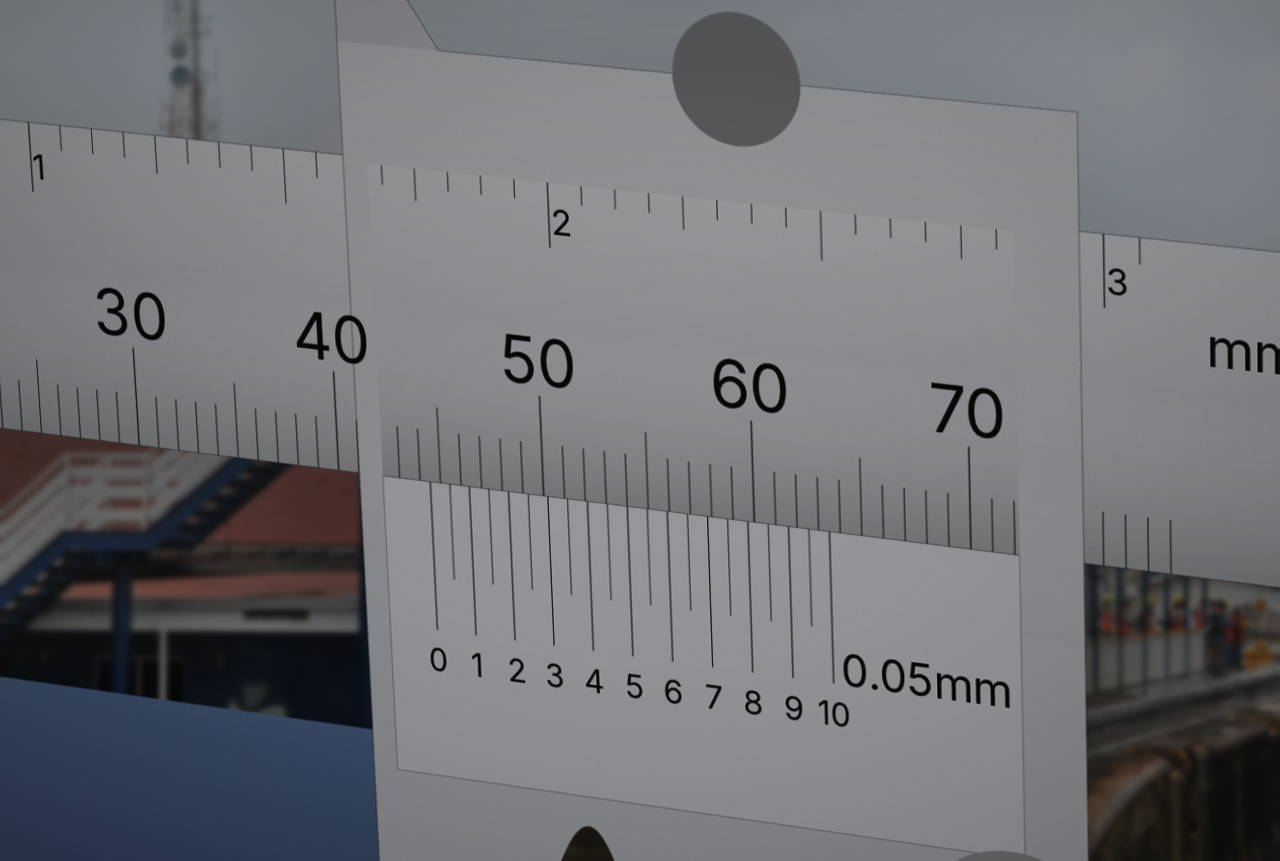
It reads value=44.5 unit=mm
